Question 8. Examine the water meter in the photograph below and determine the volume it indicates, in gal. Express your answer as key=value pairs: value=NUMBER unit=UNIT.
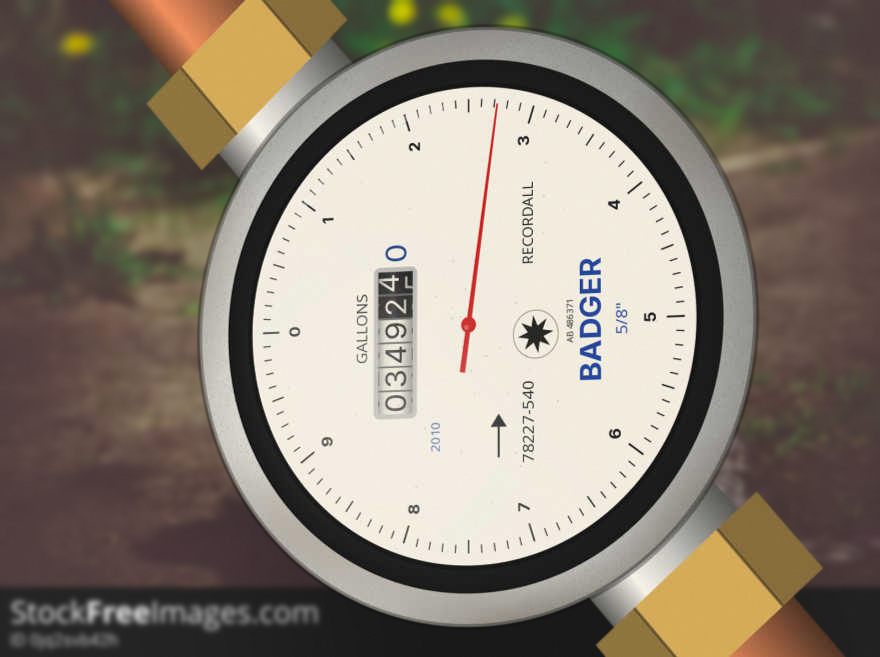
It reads value=349242.7 unit=gal
